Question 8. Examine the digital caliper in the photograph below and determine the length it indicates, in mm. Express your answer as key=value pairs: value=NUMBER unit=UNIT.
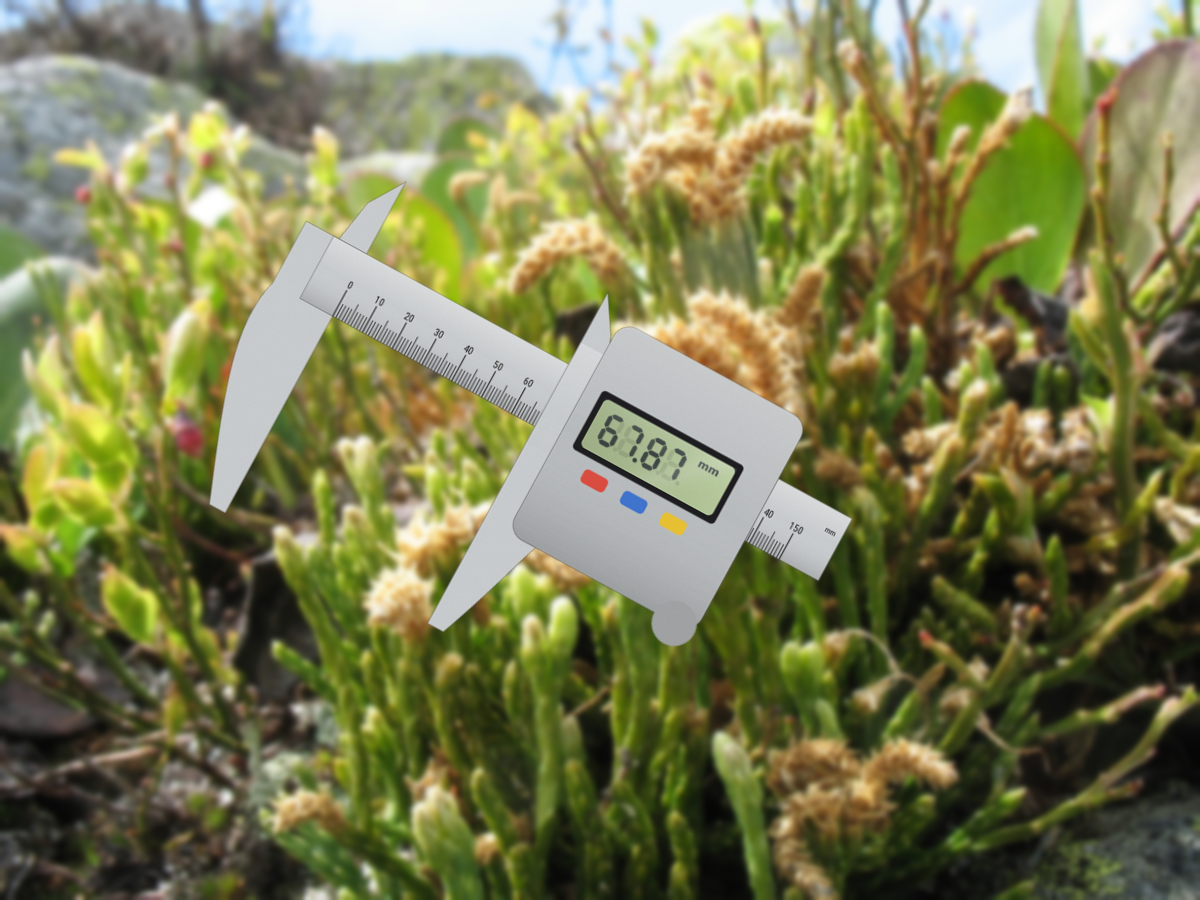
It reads value=67.87 unit=mm
